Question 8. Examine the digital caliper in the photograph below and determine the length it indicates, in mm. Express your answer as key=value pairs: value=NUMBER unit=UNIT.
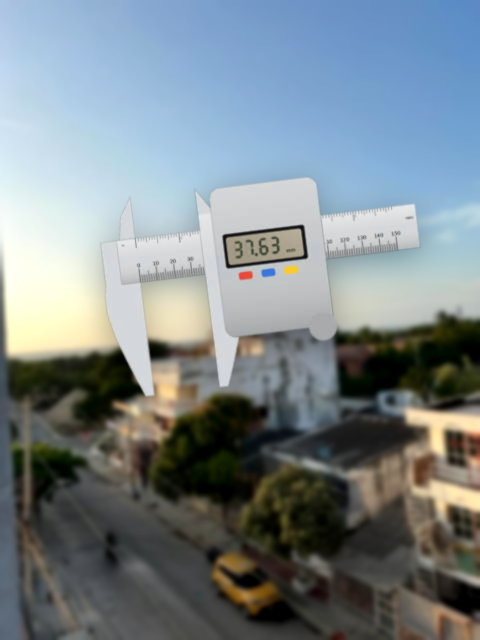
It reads value=37.63 unit=mm
